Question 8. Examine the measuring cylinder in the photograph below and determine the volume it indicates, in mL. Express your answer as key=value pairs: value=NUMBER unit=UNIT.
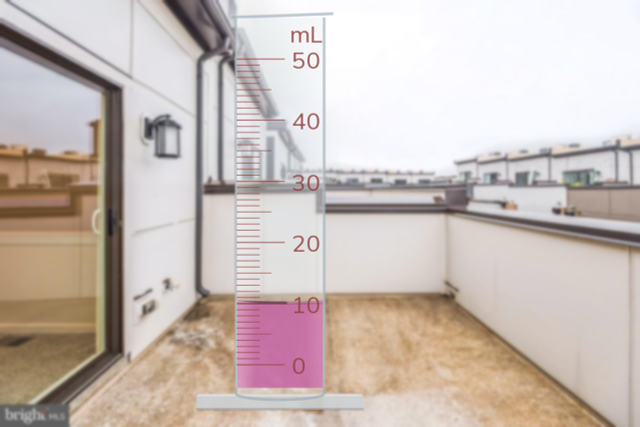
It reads value=10 unit=mL
